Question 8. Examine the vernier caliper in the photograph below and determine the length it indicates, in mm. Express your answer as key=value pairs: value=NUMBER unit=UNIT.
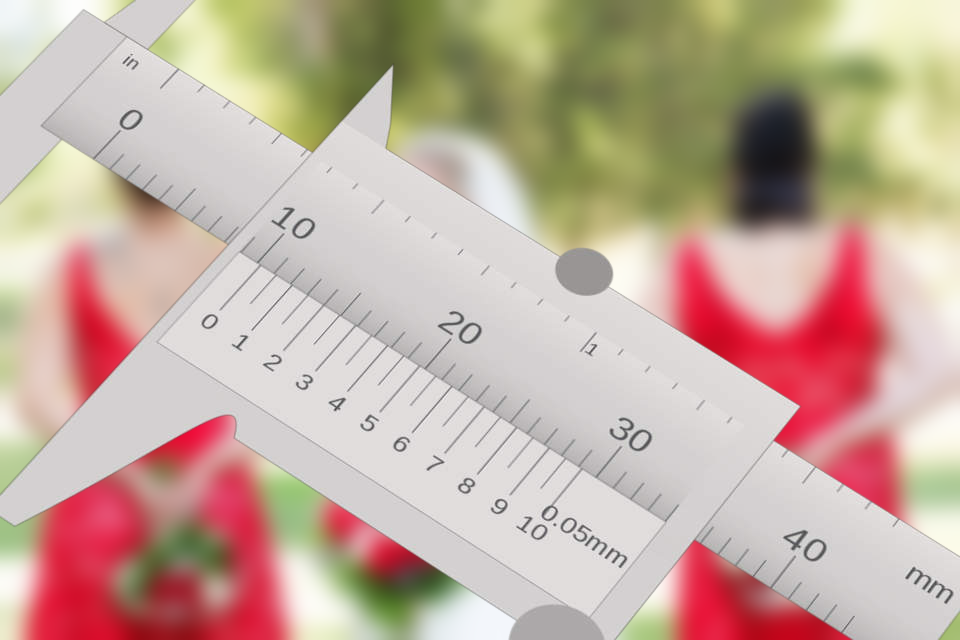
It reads value=10.2 unit=mm
